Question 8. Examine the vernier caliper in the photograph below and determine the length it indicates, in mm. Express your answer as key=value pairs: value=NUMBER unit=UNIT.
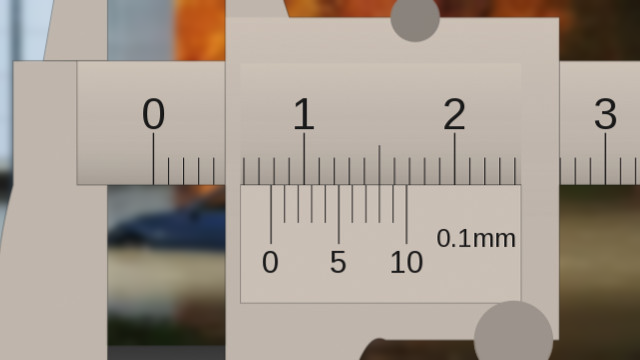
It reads value=7.8 unit=mm
